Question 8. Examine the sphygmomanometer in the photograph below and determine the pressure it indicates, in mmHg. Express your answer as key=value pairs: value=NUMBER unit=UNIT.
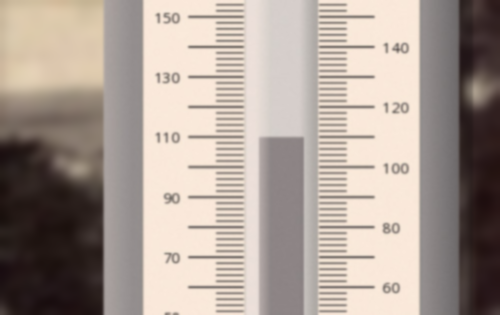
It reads value=110 unit=mmHg
